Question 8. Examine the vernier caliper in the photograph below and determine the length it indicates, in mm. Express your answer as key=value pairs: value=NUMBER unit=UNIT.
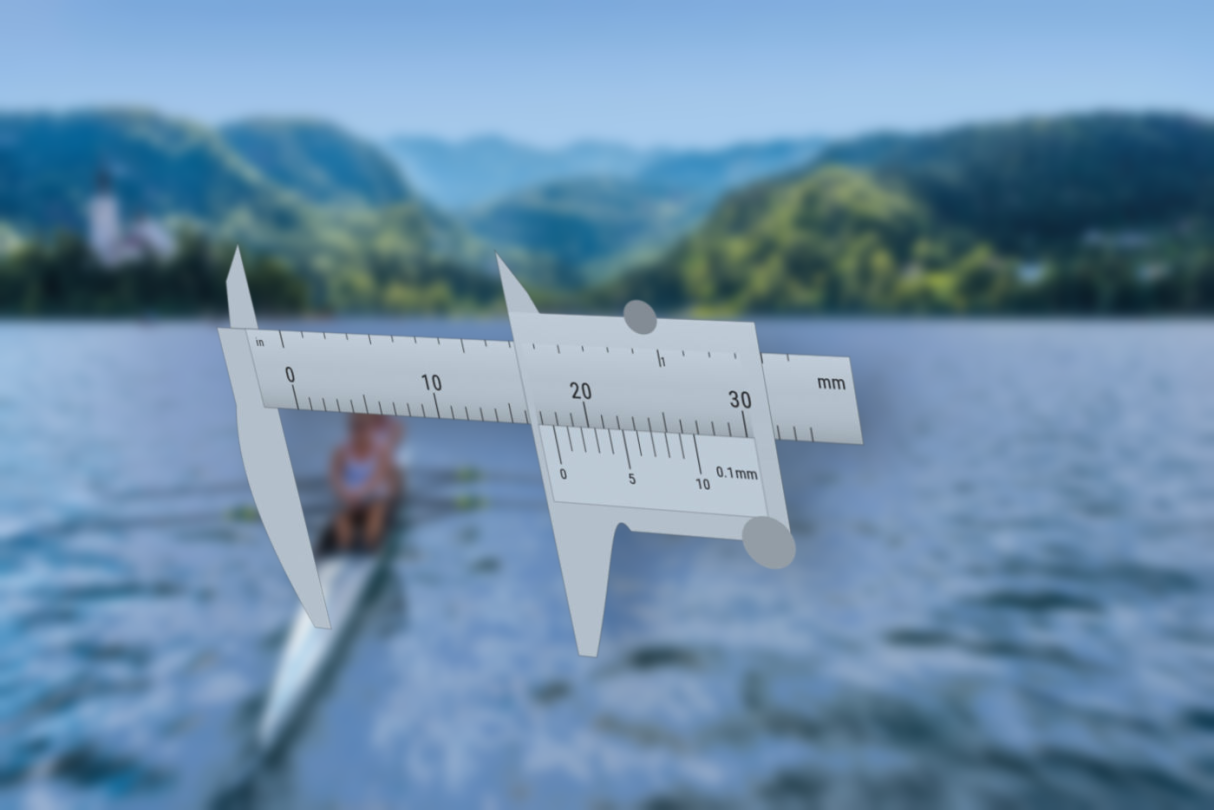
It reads value=17.7 unit=mm
